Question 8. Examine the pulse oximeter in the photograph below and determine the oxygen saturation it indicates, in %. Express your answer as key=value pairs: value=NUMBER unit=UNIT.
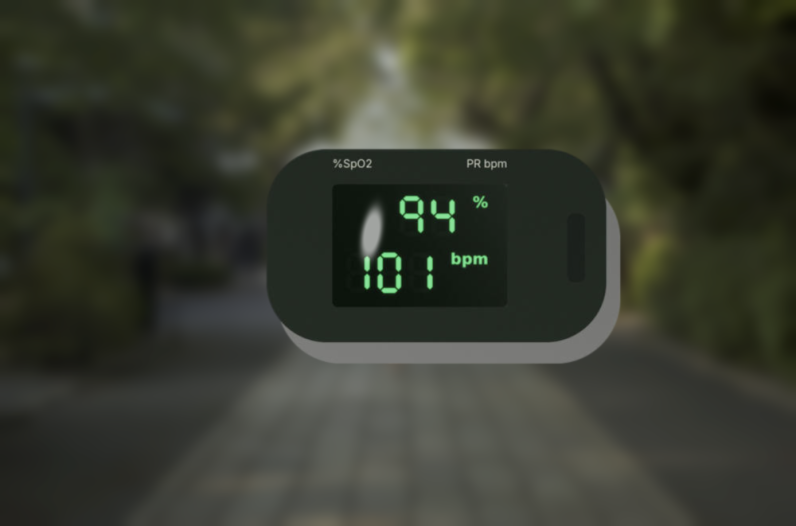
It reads value=94 unit=%
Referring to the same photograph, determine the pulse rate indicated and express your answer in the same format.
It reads value=101 unit=bpm
